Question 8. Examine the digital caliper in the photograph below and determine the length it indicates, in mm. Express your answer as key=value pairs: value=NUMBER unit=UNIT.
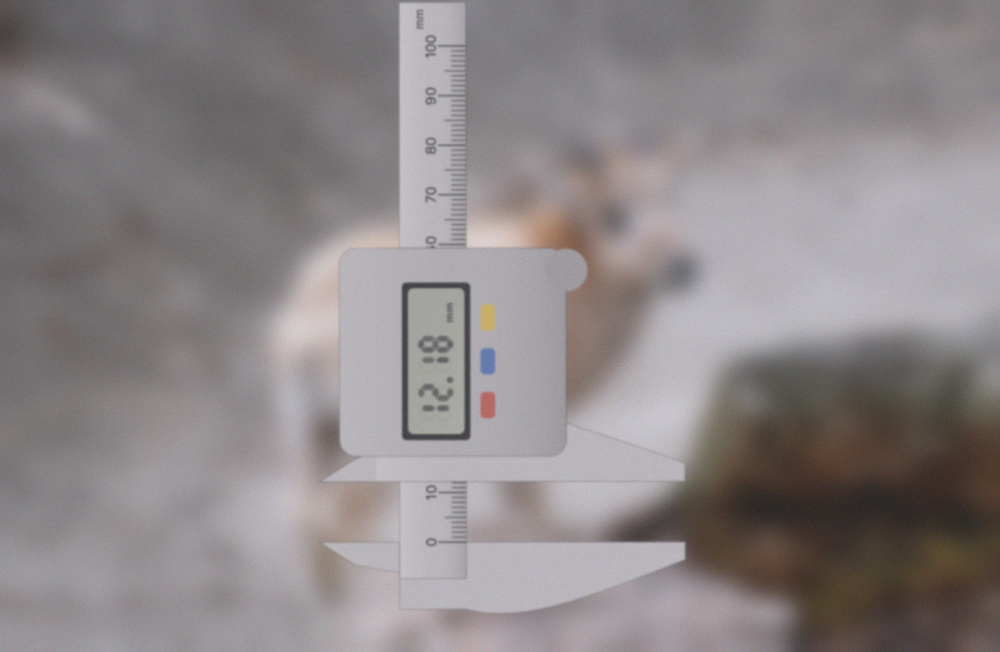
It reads value=12.18 unit=mm
